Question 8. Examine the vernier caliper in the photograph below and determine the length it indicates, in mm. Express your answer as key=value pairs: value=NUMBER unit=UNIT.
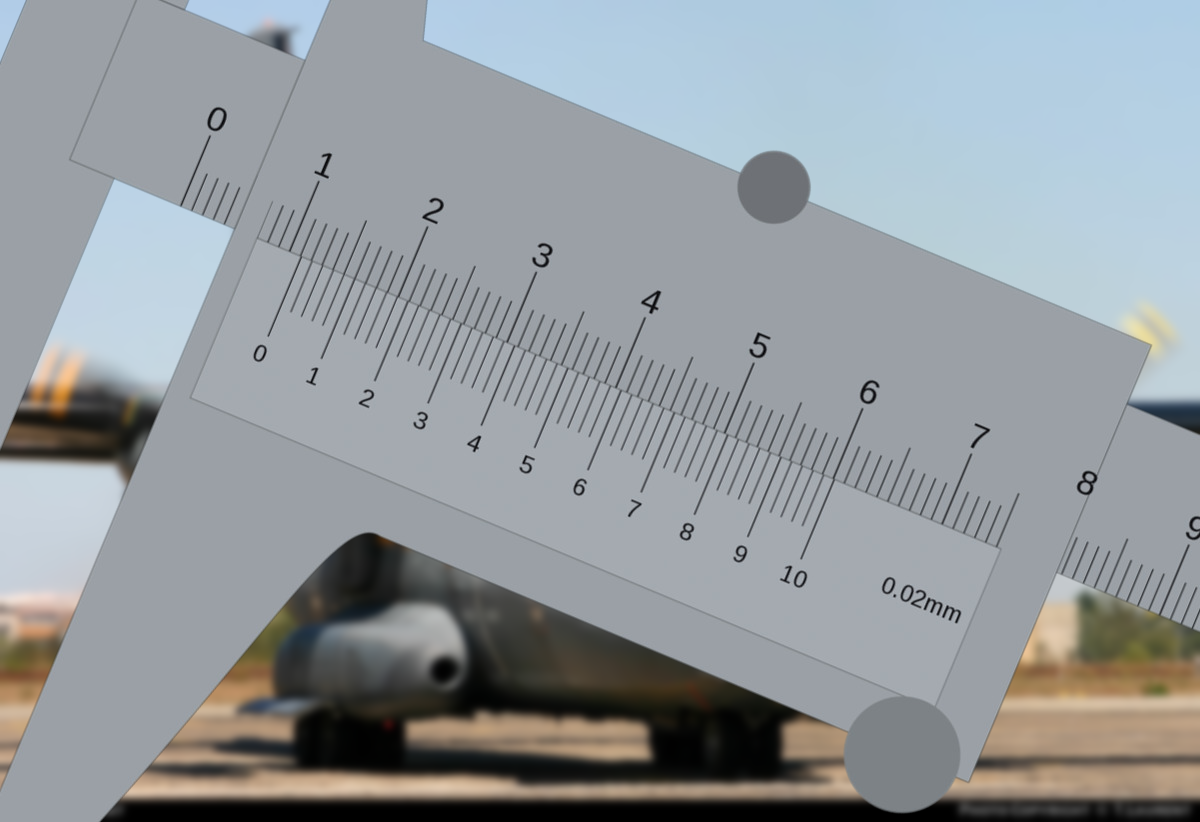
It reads value=11.1 unit=mm
